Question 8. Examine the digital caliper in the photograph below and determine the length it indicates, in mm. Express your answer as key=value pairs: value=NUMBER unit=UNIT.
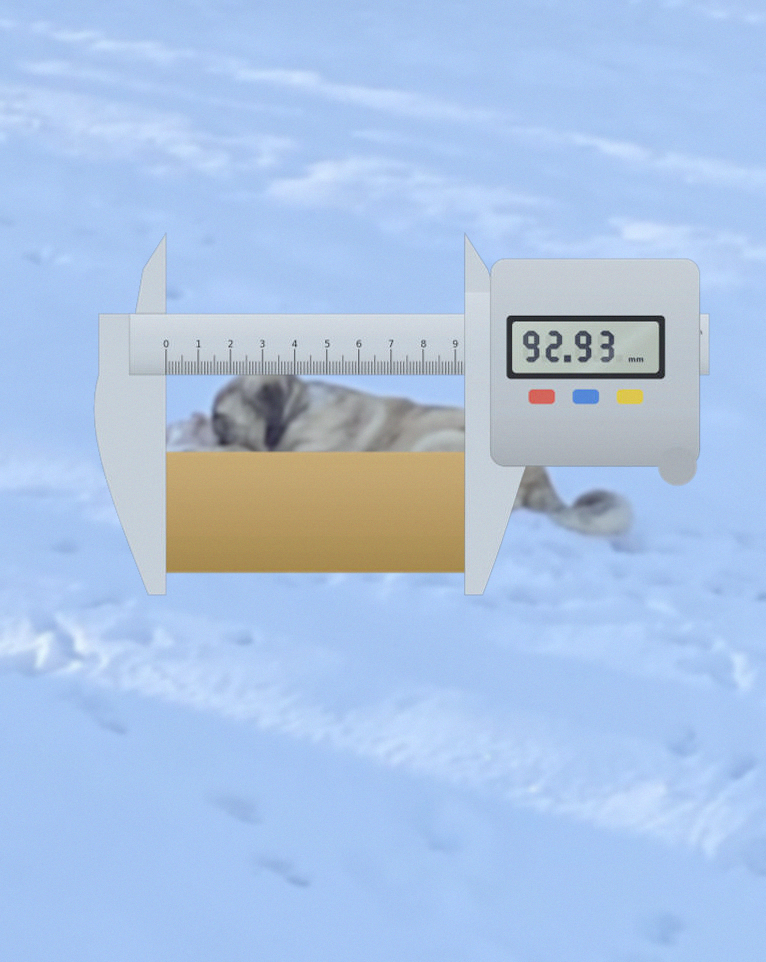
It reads value=92.93 unit=mm
